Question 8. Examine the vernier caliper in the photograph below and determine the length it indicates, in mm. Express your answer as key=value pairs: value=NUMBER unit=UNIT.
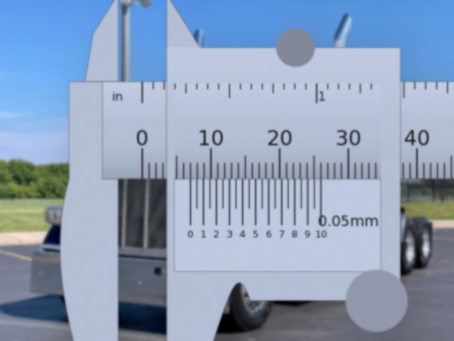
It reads value=7.0 unit=mm
